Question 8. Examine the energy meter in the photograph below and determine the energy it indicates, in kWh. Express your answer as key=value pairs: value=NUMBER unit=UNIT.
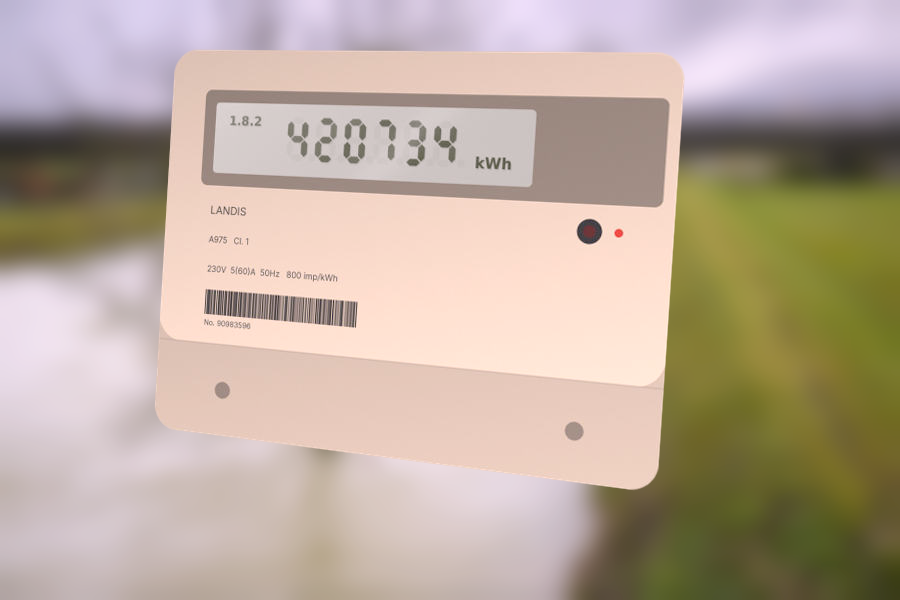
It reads value=420734 unit=kWh
